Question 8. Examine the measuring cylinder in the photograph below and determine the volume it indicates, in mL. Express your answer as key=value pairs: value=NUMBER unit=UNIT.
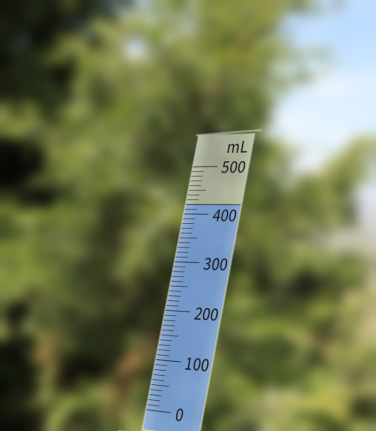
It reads value=420 unit=mL
